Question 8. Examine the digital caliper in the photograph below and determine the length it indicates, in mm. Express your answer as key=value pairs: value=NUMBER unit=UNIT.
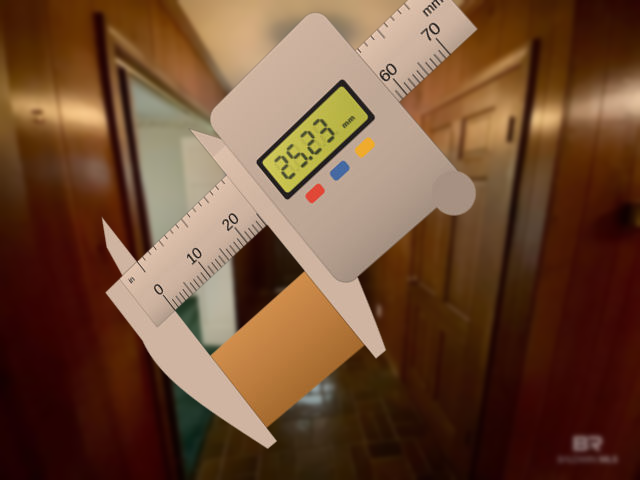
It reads value=25.23 unit=mm
